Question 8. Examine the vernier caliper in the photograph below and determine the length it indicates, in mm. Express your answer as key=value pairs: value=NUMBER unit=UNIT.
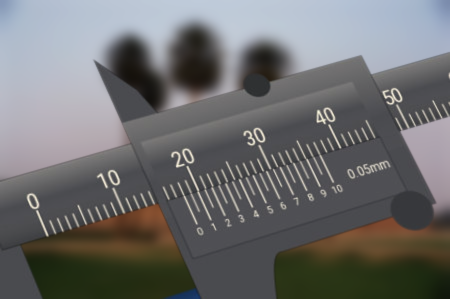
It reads value=18.0 unit=mm
